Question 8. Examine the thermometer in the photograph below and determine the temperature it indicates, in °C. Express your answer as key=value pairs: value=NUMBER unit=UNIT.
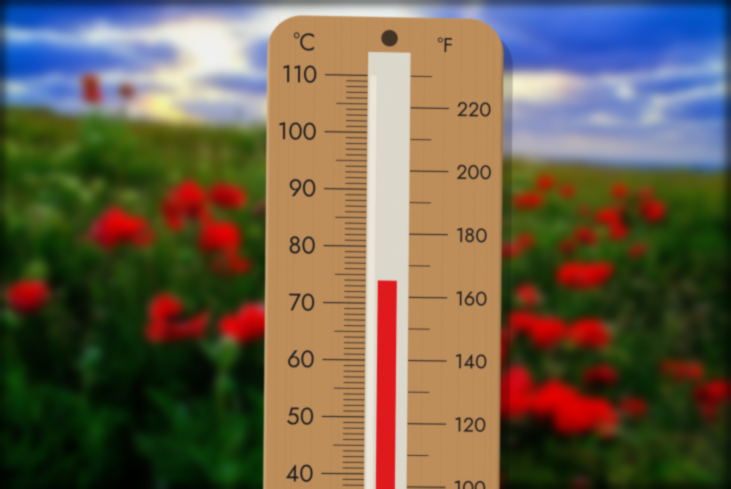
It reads value=74 unit=°C
